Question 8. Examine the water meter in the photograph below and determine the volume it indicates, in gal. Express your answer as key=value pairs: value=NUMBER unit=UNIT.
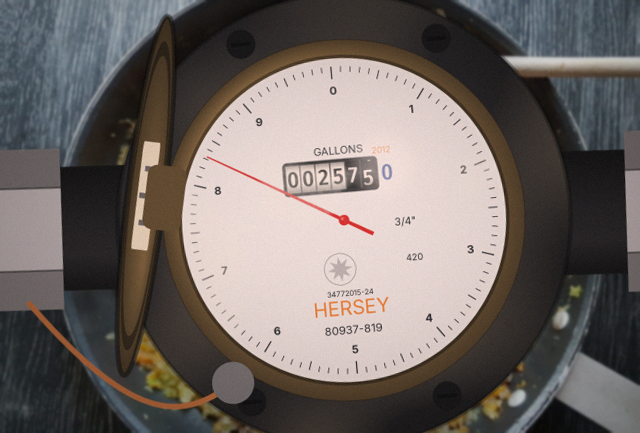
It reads value=25748.3 unit=gal
